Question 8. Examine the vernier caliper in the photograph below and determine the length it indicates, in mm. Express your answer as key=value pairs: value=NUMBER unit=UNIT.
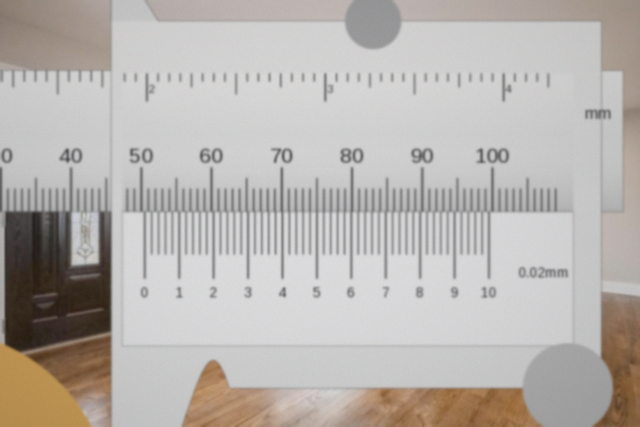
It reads value=50.5 unit=mm
